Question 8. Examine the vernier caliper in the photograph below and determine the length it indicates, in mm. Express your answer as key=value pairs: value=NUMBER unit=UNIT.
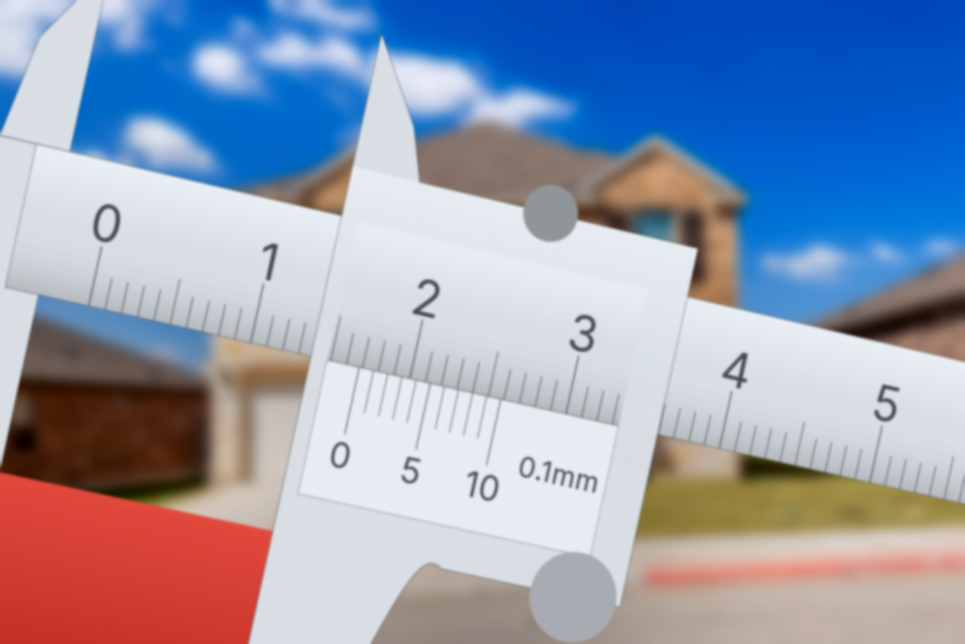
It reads value=16.8 unit=mm
